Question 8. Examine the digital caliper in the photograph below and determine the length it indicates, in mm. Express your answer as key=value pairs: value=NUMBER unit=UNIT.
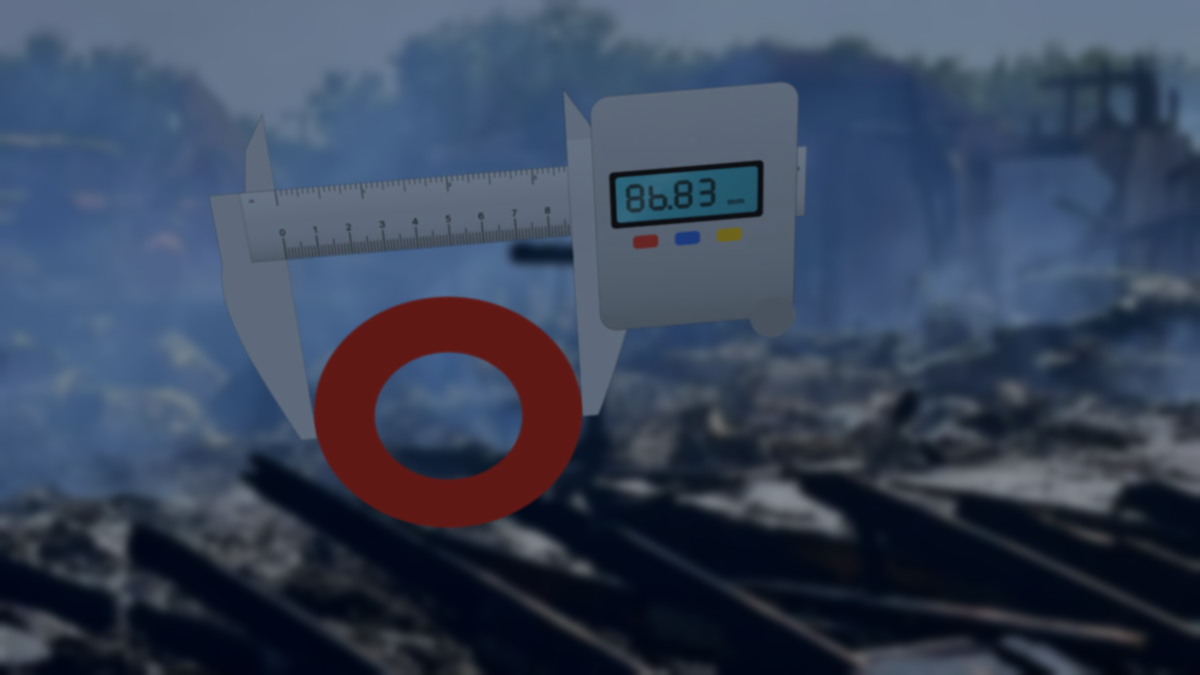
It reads value=86.83 unit=mm
